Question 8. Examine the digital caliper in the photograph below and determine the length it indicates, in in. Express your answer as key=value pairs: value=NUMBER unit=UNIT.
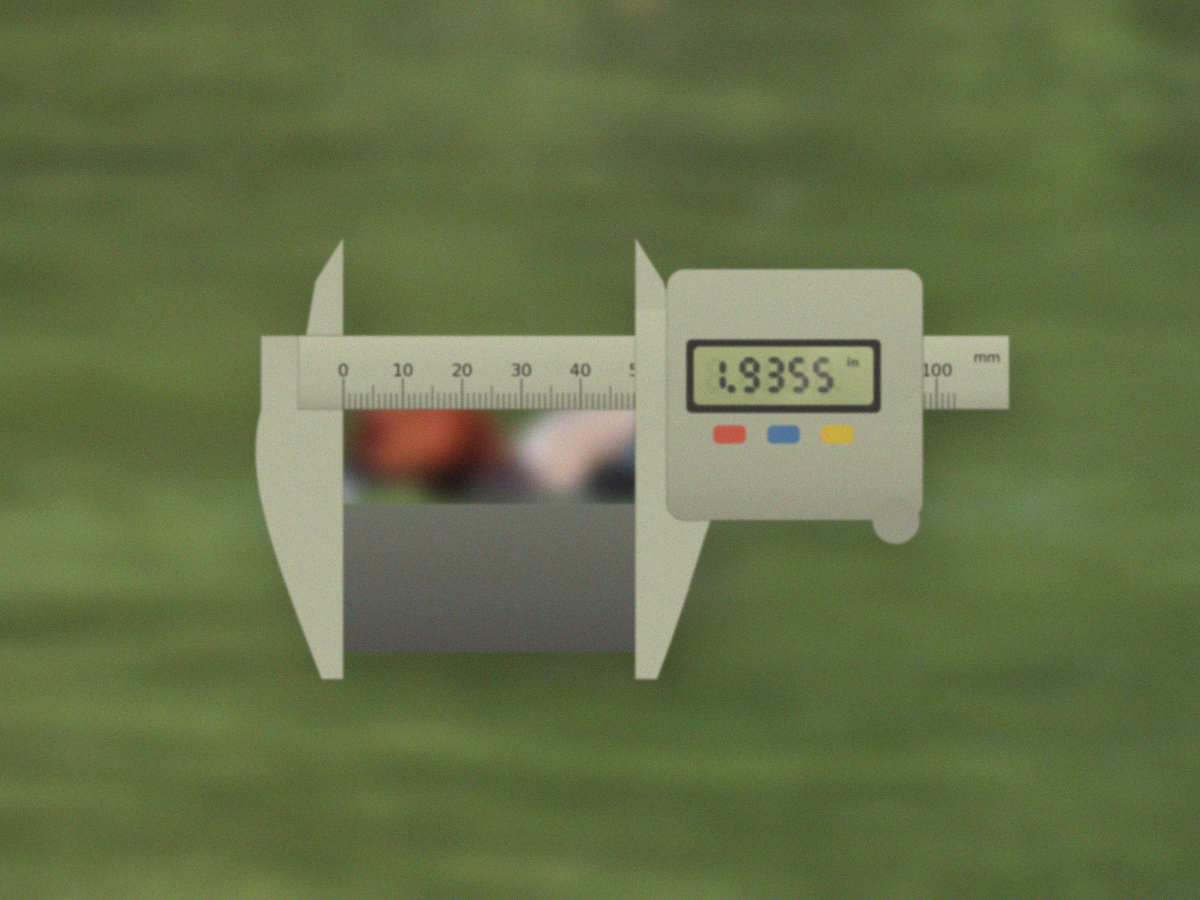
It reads value=1.9355 unit=in
